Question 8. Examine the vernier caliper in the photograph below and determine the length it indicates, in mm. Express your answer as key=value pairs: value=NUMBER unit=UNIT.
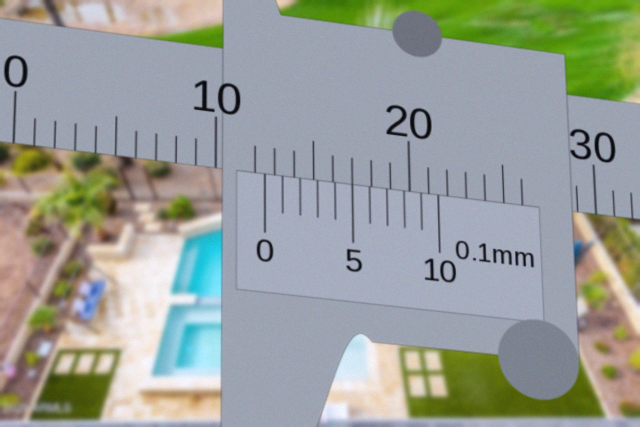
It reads value=12.5 unit=mm
